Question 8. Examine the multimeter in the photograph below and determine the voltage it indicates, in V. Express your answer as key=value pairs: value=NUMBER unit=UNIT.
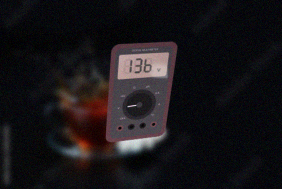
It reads value=136 unit=V
